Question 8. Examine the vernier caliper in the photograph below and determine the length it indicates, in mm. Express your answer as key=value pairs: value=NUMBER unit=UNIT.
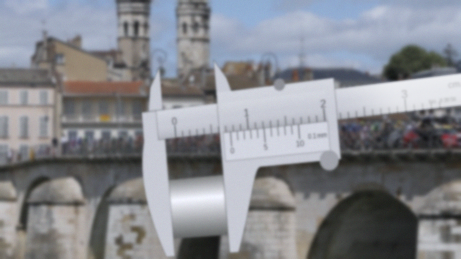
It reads value=7.6 unit=mm
